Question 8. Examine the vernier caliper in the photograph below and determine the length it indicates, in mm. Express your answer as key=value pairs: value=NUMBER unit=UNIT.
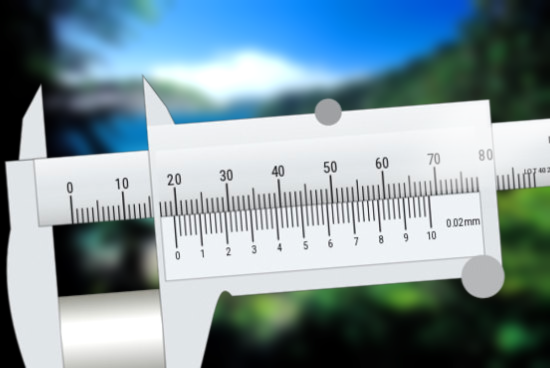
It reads value=19.5 unit=mm
